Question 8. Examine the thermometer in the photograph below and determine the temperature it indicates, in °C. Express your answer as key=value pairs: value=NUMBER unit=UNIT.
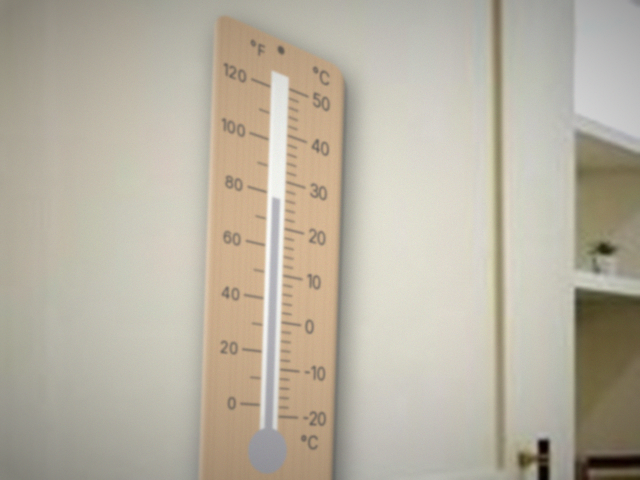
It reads value=26 unit=°C
